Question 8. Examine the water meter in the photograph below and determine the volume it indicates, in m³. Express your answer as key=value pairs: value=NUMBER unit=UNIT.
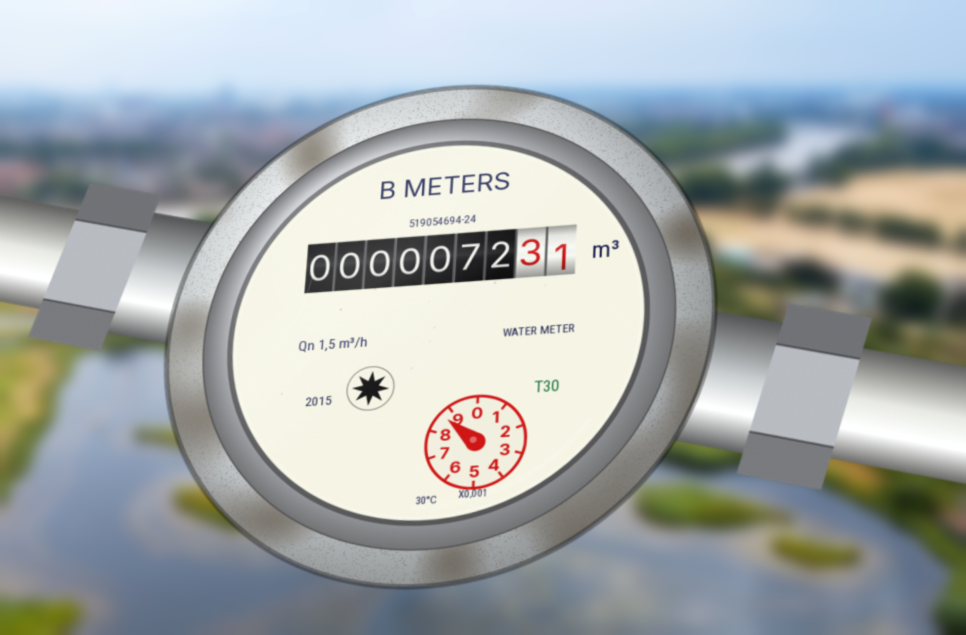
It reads value=72.308 unit=m³
